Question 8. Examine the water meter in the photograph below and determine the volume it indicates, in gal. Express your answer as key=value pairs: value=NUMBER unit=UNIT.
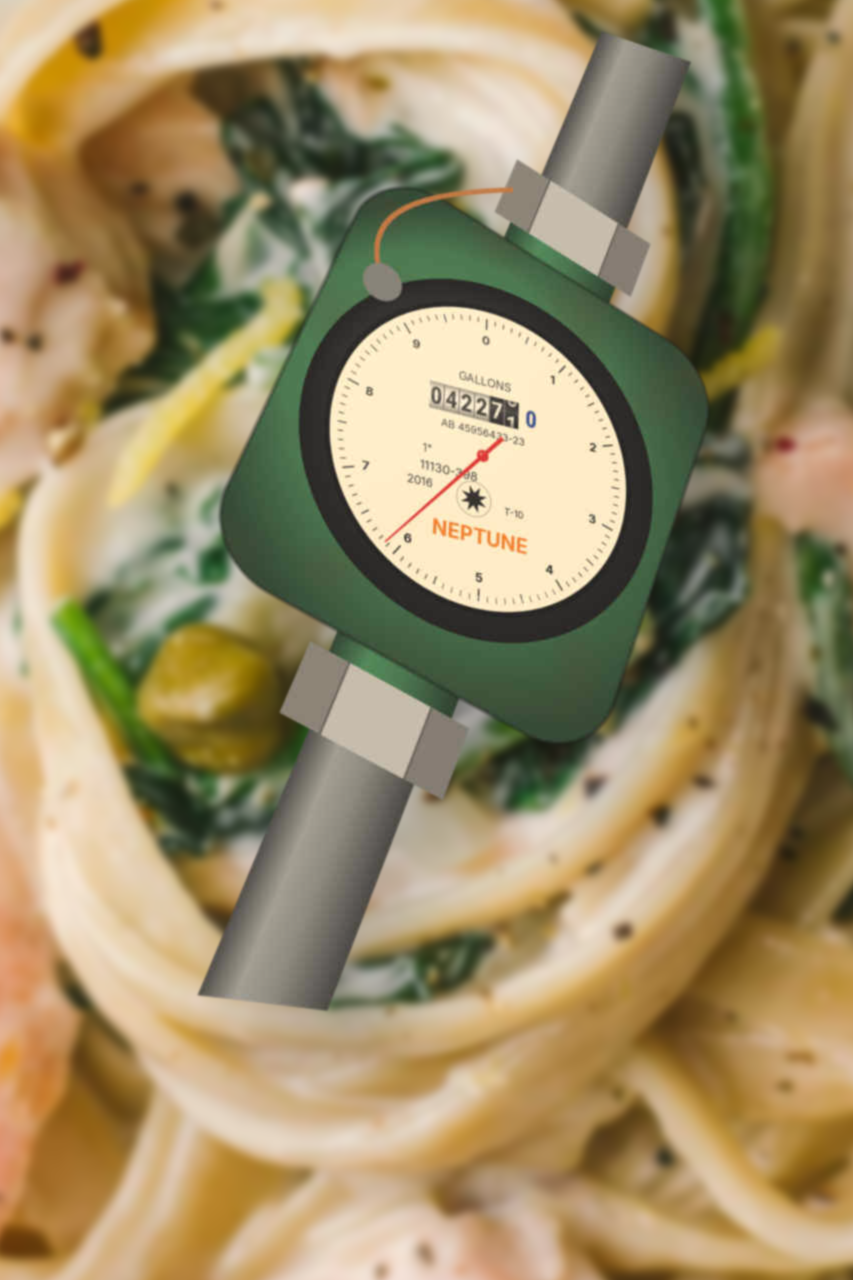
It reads value=422706.1 unit=gal
